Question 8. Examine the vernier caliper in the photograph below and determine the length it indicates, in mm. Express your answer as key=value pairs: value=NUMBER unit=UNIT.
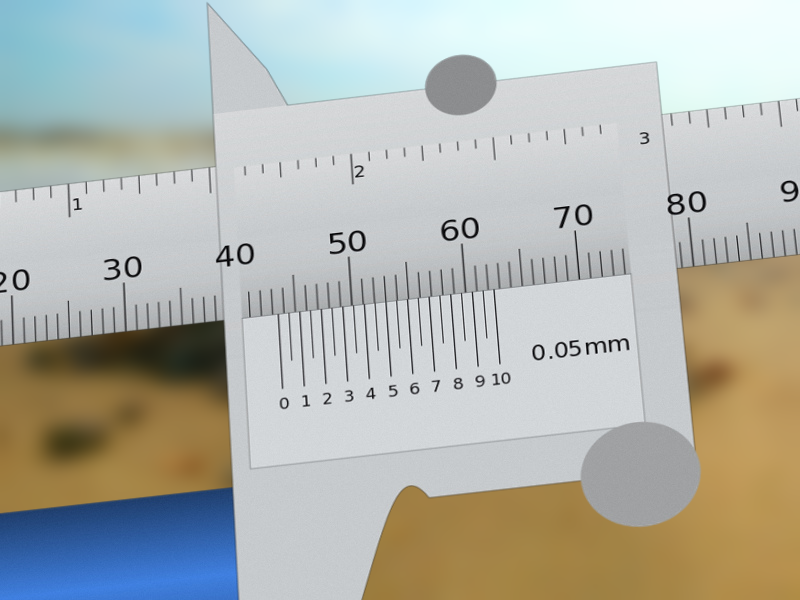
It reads value=43.5 unit=mm
